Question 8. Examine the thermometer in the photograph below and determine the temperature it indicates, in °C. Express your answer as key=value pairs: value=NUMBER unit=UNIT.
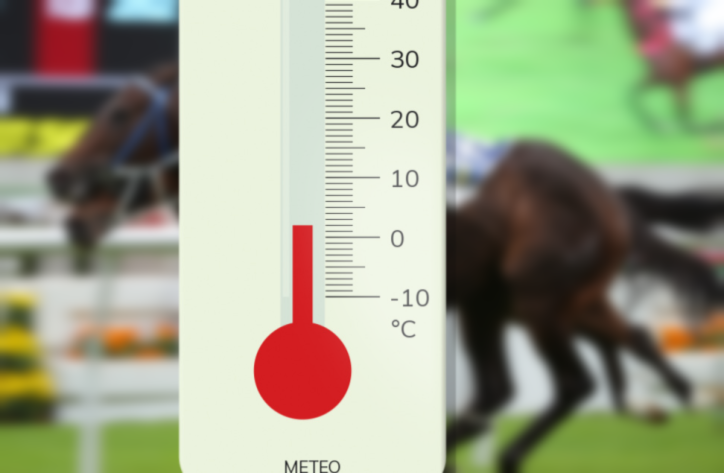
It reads value=2 unit=°C
